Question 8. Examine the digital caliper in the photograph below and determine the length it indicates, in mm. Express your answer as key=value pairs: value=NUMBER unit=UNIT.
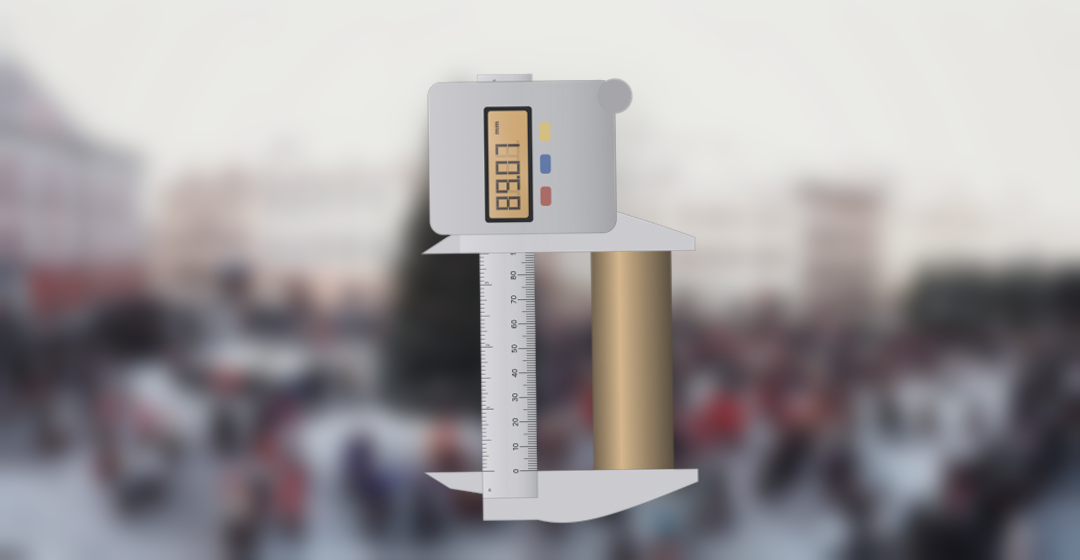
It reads value=89.07 unit=mm
